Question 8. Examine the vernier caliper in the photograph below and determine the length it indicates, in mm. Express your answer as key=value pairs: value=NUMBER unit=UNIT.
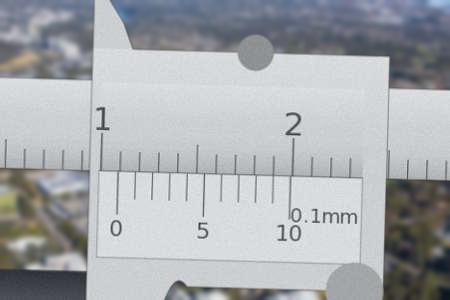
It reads value=10.9 unit=mm
